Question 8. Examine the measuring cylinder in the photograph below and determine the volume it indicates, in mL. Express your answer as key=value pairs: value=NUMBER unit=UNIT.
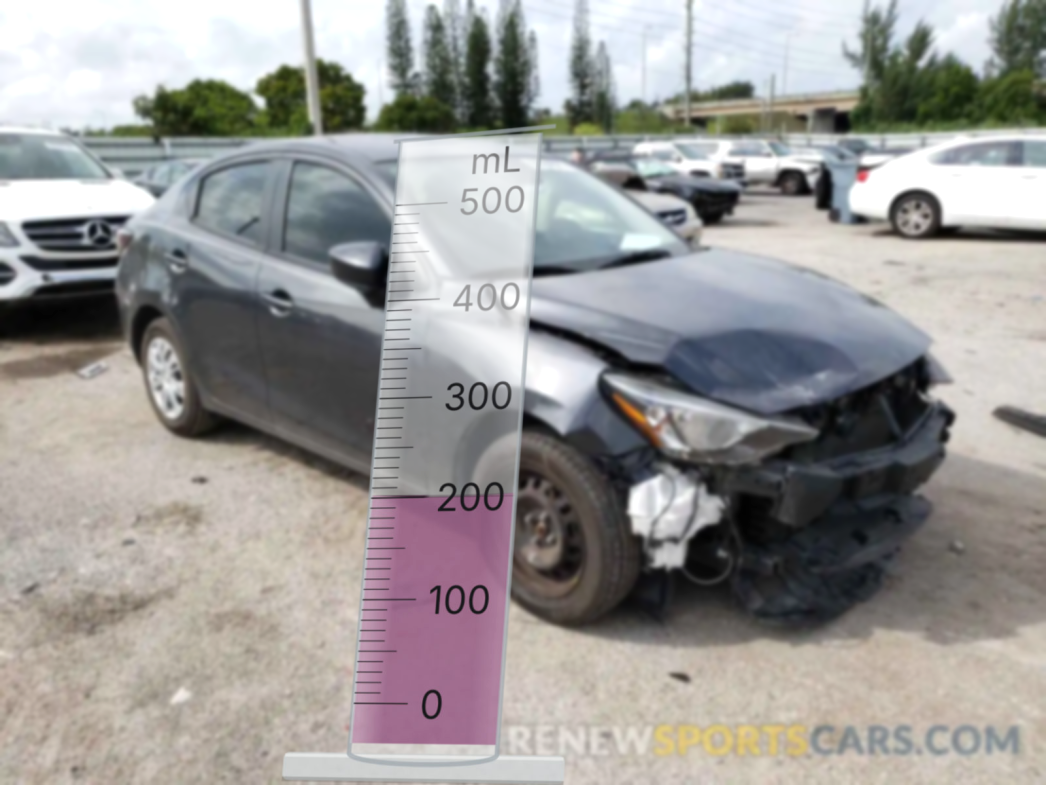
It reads value=200 unit=mL
